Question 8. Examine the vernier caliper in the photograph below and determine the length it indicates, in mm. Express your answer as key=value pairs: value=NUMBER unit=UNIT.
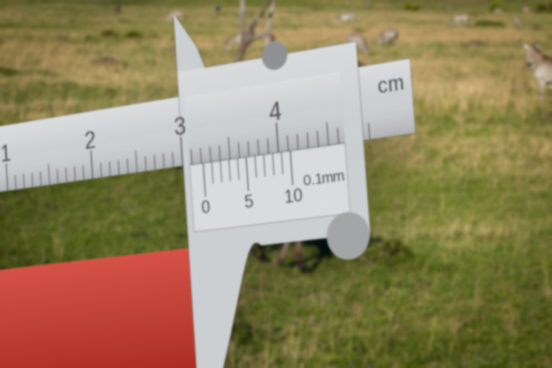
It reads value=32.2 unit=mm
